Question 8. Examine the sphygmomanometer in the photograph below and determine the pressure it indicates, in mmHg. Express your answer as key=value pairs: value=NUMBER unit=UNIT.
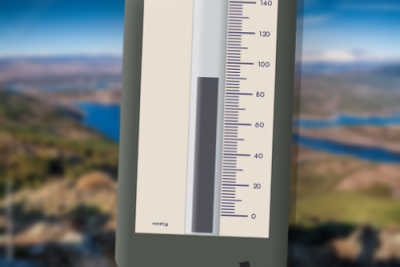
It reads value=90 unit=mmHg
